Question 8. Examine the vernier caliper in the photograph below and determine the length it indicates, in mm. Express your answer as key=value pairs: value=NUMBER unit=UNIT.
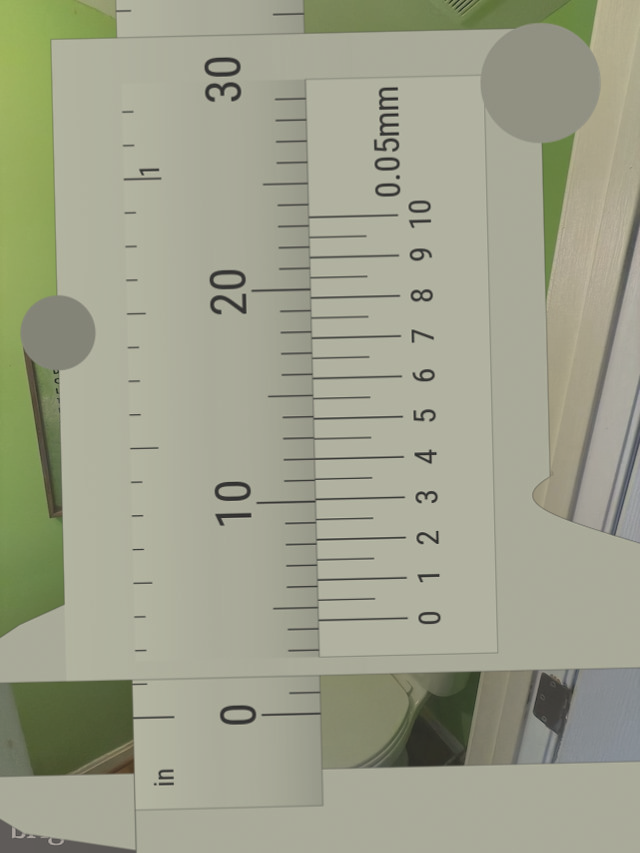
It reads value=4.4 unit=mm
